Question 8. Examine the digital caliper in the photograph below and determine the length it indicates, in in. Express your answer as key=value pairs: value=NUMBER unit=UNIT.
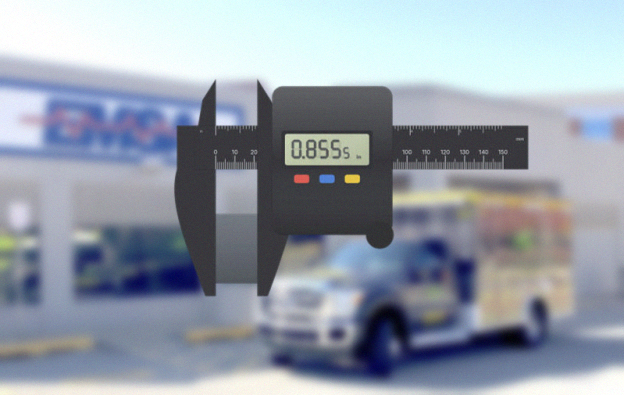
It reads value=0.8555 unit=in
